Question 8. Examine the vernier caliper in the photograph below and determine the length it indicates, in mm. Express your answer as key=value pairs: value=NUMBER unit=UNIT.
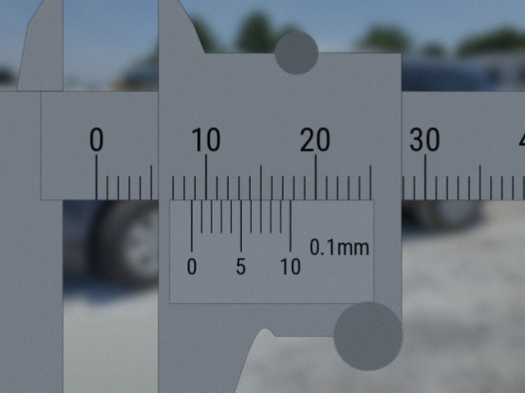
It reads value=8.7 unit=mm
